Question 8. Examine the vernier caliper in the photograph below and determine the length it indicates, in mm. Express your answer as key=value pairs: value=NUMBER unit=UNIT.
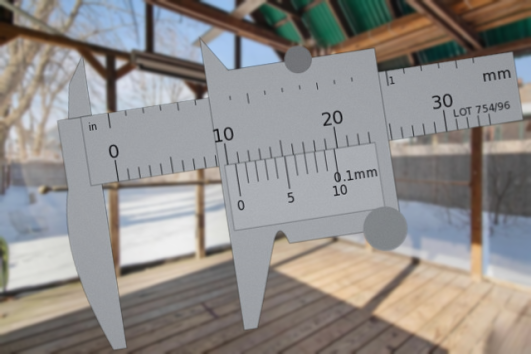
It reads value=10.7 unit=mm
